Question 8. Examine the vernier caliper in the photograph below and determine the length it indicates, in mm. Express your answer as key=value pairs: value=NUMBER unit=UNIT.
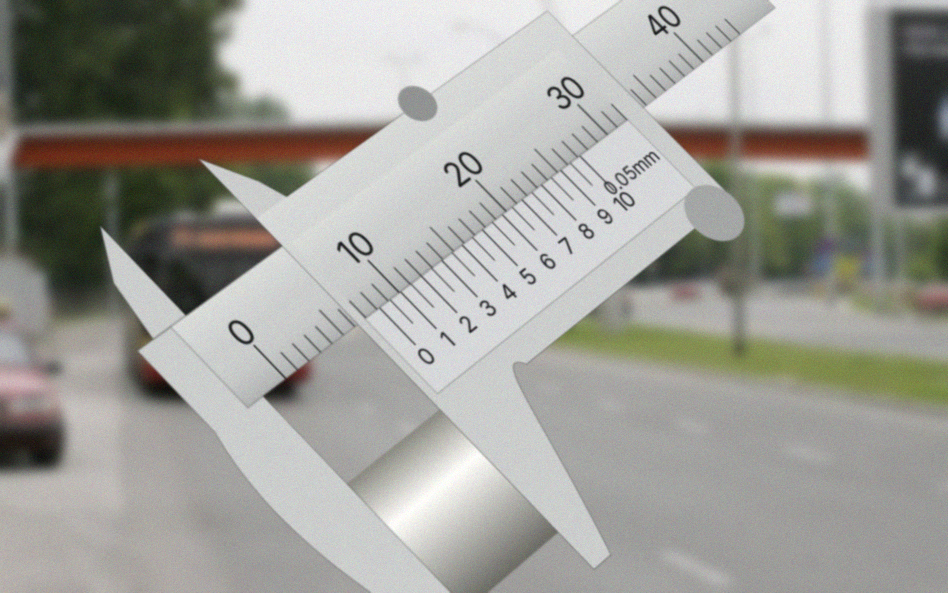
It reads value=8.2 unit=mm
